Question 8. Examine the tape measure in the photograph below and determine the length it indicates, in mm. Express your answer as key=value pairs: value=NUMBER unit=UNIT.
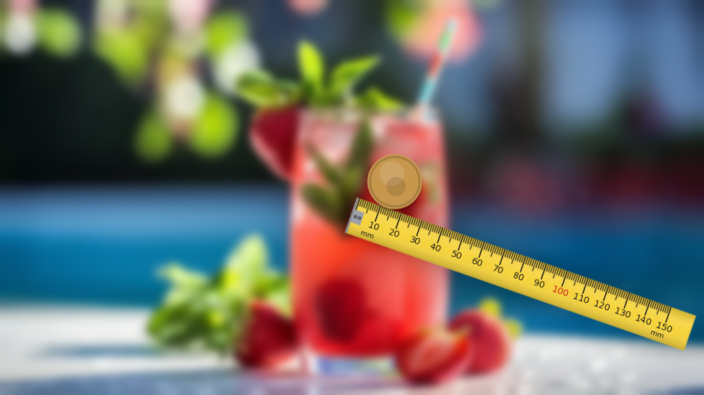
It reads value=25 unit=mm
